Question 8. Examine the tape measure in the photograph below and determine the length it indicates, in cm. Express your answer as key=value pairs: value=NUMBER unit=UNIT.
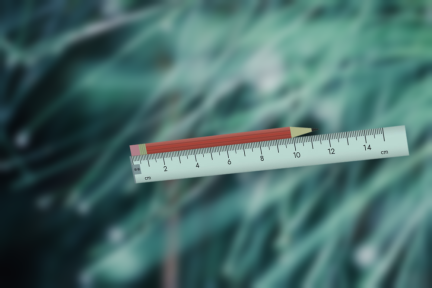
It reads value=11.5 unit=cm
